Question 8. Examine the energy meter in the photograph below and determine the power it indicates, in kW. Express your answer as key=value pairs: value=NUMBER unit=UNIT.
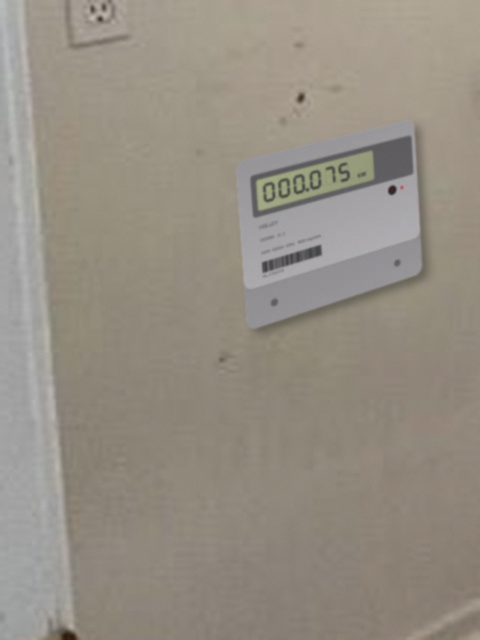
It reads value=0.075 unit=kW
